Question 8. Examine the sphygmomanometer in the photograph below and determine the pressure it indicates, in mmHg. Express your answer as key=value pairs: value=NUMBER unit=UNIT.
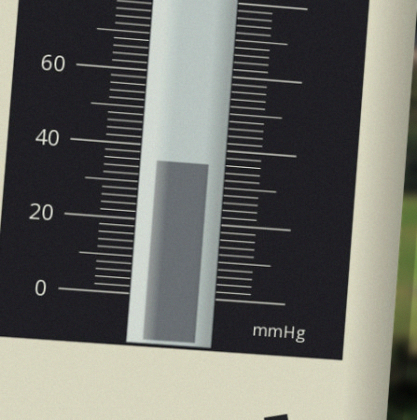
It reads value=36 unit=mmHg
